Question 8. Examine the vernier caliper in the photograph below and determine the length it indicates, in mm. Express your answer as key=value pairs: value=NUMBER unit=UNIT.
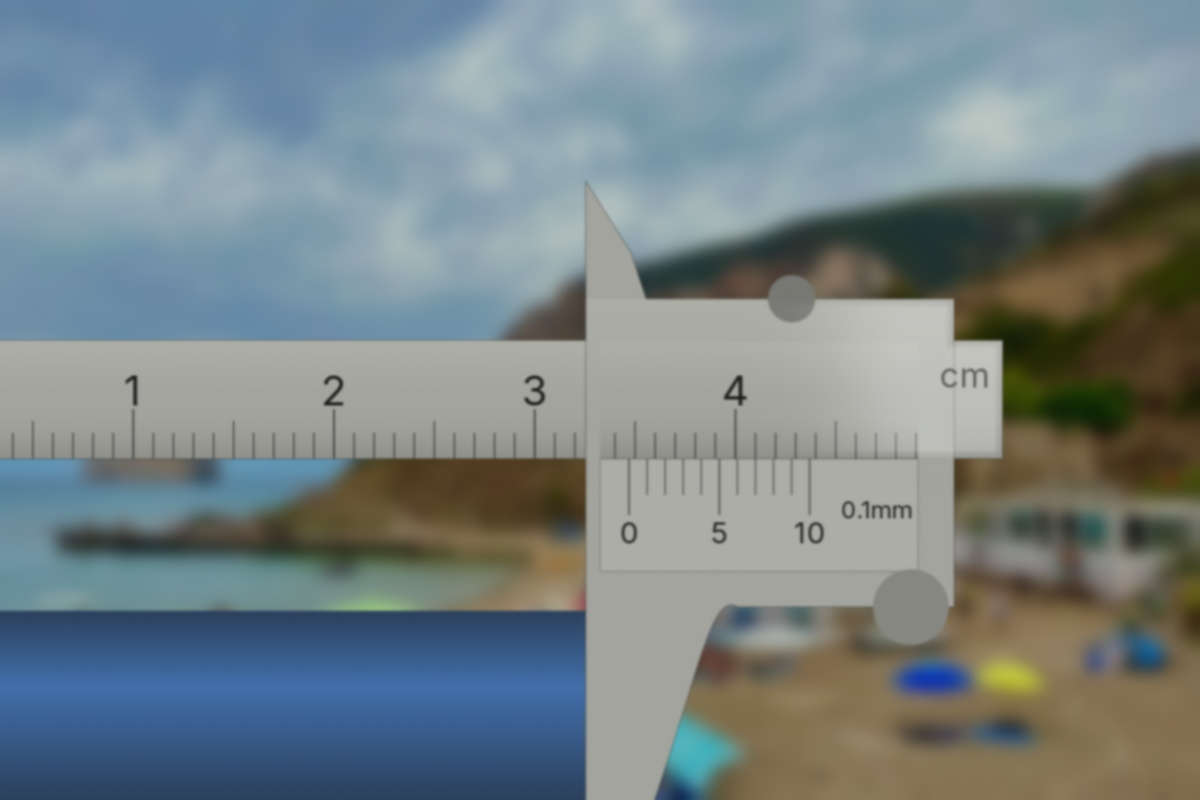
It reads value=34.7 unit=mm
